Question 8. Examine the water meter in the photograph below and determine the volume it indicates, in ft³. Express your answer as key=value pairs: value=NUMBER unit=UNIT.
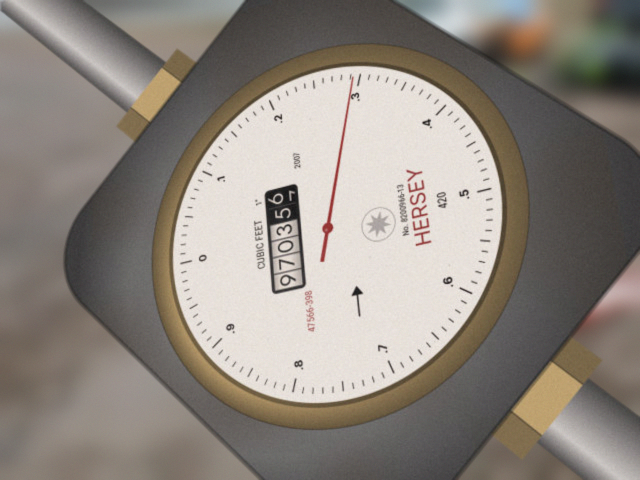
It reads value=970356.29 unit=ft³
